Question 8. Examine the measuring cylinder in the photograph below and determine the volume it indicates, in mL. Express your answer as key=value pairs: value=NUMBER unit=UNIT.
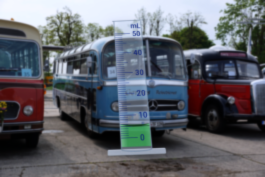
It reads value=5 unit=mL
